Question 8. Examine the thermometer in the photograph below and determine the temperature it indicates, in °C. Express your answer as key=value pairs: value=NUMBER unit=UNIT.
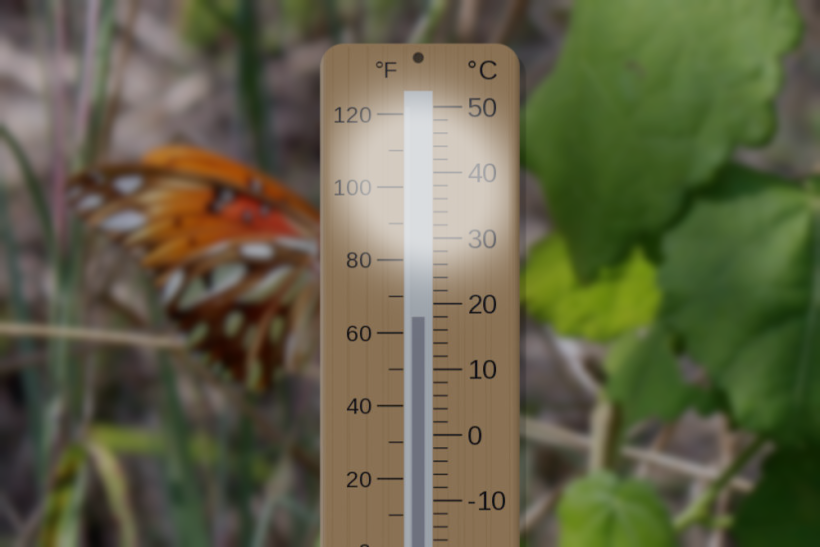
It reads value=18 unit=°C
